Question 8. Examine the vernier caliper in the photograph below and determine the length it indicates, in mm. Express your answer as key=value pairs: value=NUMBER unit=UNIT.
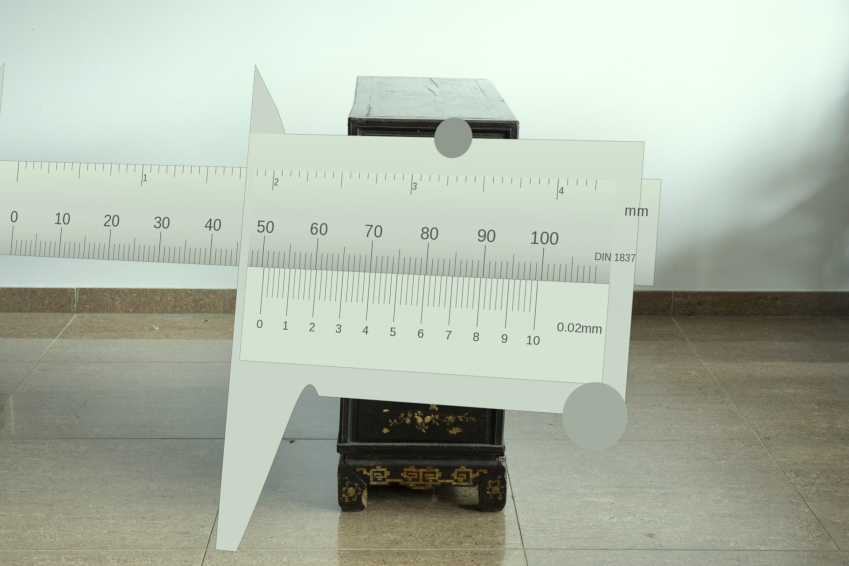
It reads value=50.4 unit=mm
